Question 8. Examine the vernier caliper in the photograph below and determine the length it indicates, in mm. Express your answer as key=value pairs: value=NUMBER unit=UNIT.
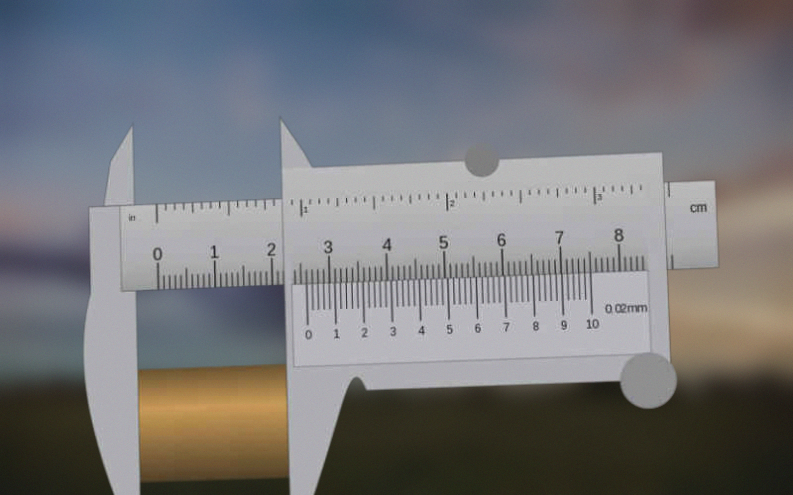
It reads value=26.0 unit=mm
